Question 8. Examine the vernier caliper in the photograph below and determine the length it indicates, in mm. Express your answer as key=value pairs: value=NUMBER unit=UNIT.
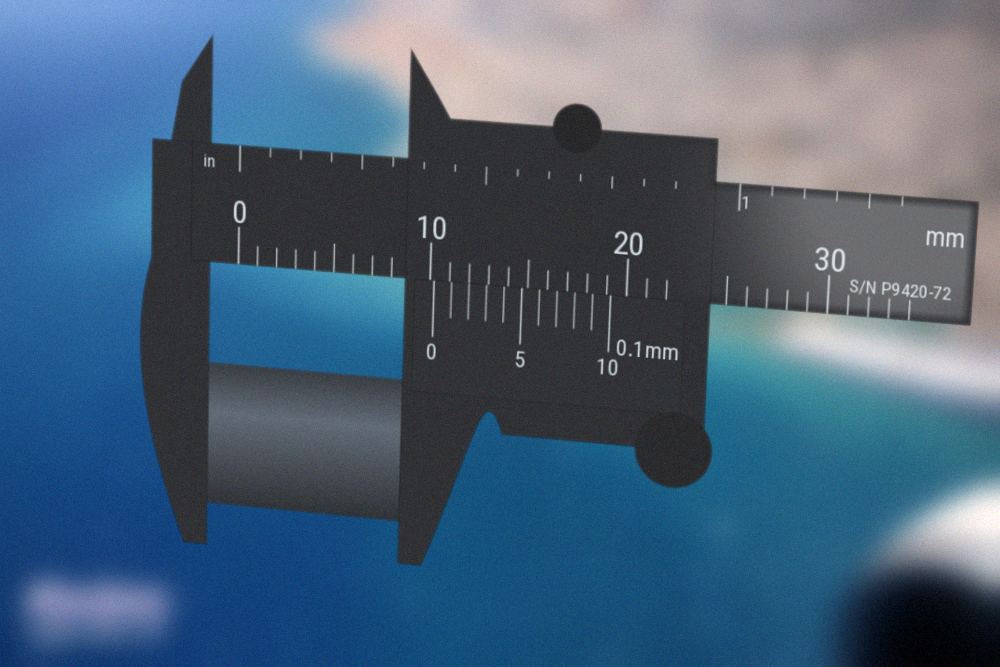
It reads value=10.2 unit=mm
